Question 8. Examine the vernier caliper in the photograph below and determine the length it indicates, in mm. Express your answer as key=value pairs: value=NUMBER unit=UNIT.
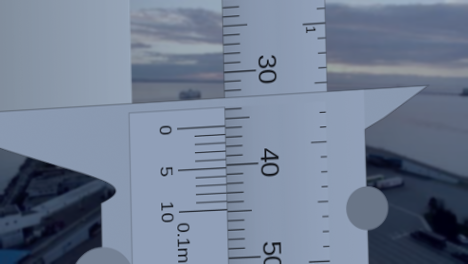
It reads value=35.8 unit=mm
